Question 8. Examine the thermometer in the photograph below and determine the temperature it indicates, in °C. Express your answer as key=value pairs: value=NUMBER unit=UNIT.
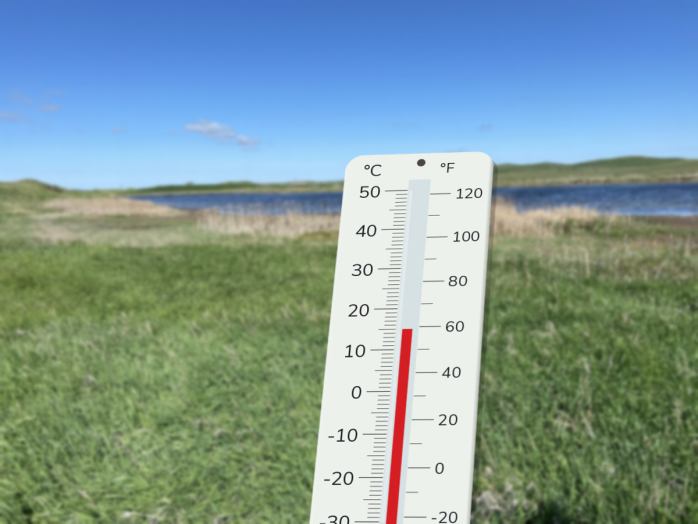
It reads value=15 unit=°C
